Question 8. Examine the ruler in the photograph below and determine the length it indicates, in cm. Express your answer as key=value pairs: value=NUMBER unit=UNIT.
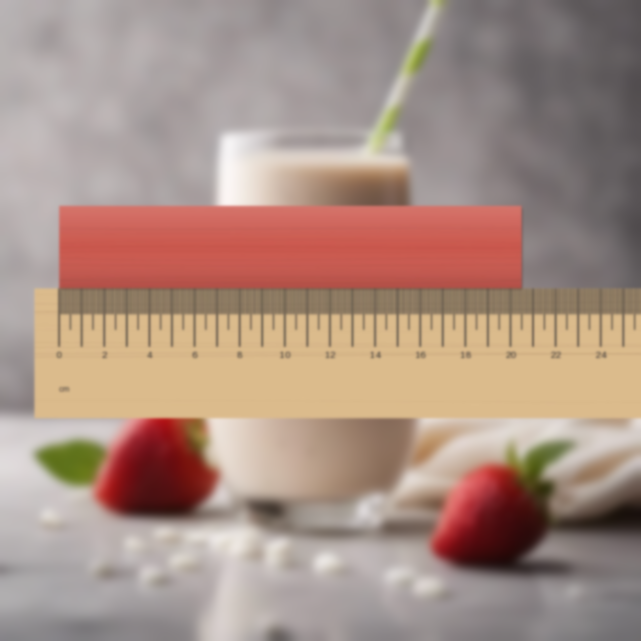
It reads value=20.5 unit=cm
